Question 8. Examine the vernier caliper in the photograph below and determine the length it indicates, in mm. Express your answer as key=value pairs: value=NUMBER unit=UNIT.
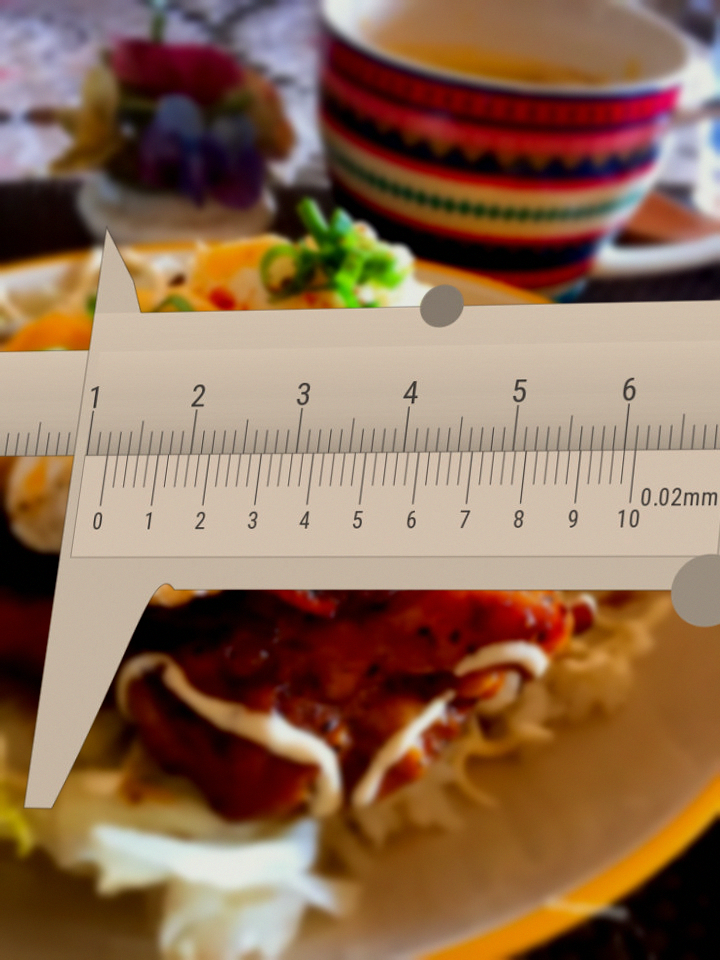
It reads value=12.0 unit=mm
